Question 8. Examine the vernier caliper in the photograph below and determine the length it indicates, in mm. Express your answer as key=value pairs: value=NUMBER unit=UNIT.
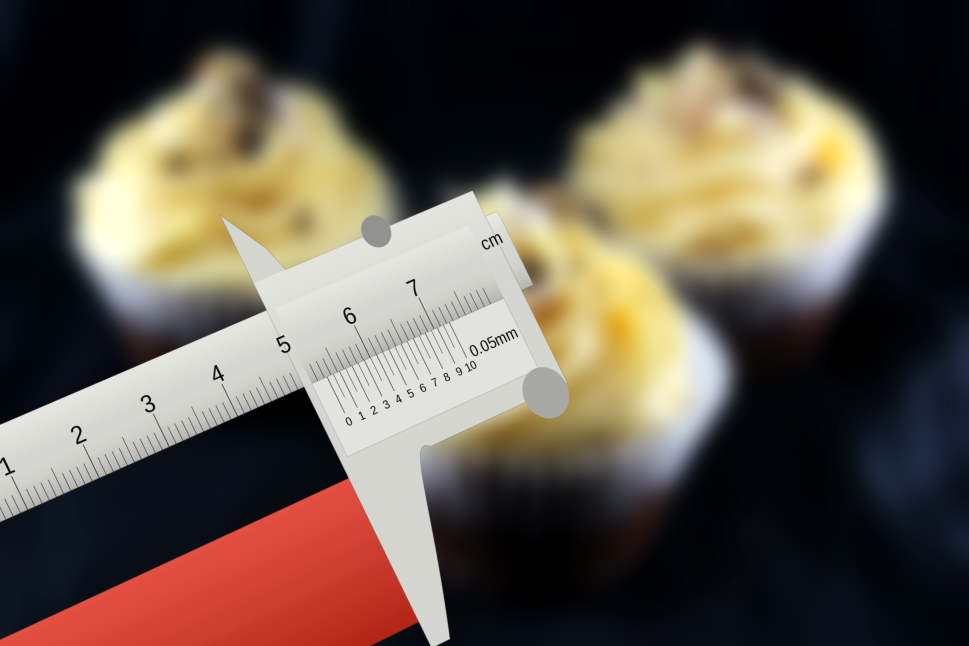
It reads value=53.4 unit=mm
